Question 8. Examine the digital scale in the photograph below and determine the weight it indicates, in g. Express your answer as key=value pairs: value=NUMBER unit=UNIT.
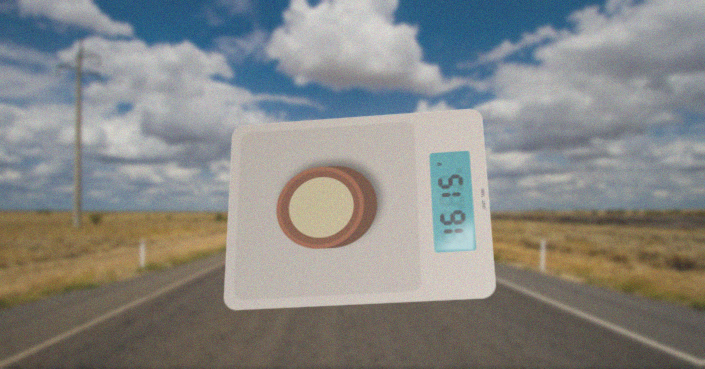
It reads value=1615 unit=g
